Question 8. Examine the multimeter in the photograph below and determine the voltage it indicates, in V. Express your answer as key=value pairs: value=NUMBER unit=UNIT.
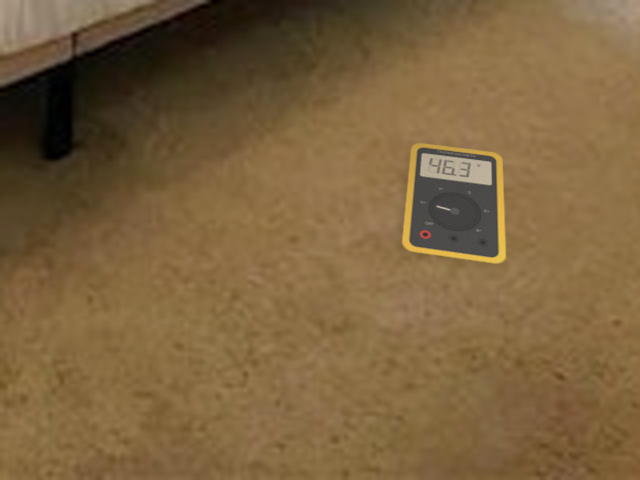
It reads value=46.3 unit=V
